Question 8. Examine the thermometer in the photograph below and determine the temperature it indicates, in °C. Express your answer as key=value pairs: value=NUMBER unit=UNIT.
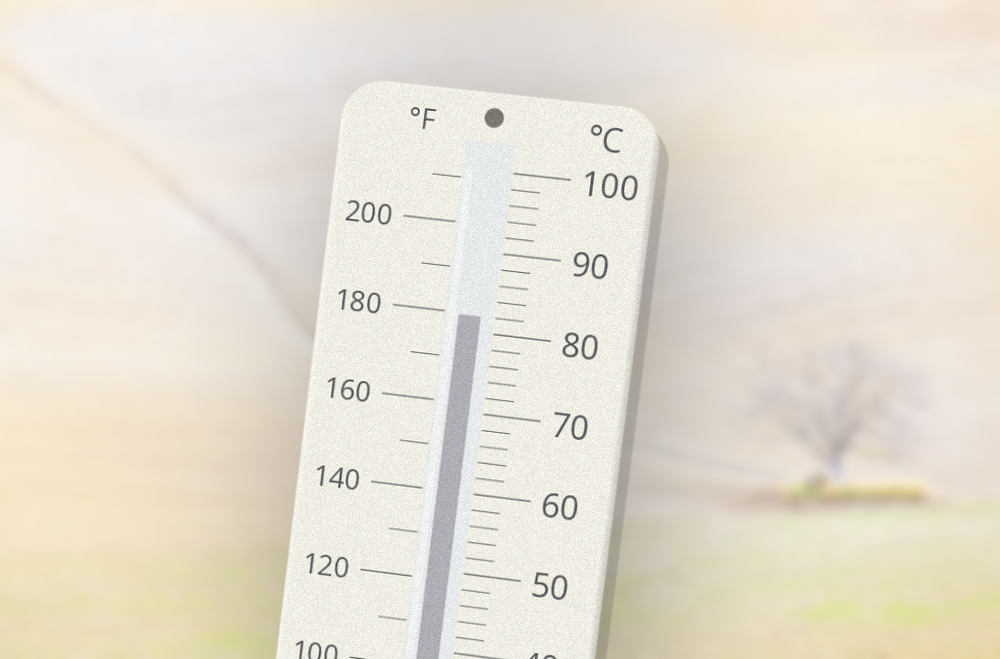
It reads value=82 unit=°C
